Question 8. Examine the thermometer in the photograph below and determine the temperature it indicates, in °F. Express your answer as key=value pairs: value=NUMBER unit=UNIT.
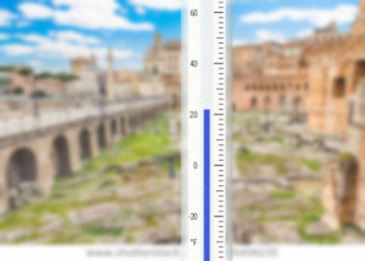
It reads value=22 unit=°F
